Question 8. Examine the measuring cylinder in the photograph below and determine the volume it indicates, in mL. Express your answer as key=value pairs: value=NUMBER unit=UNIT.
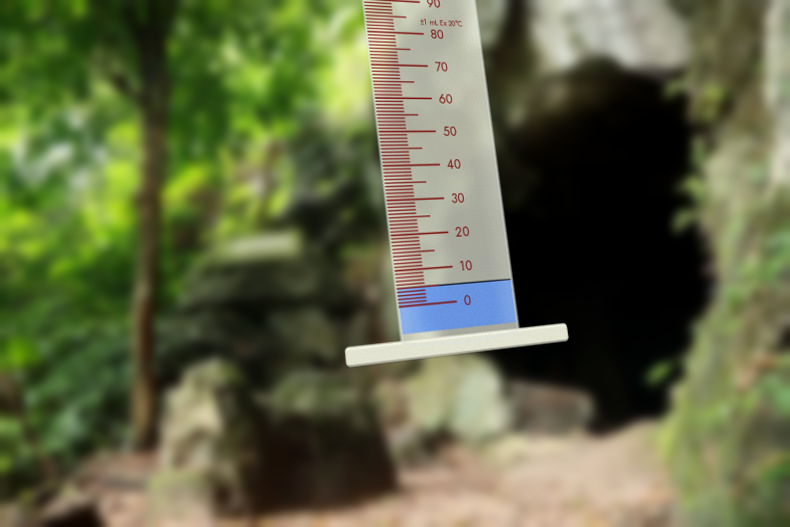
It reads value=5 unit=mL
